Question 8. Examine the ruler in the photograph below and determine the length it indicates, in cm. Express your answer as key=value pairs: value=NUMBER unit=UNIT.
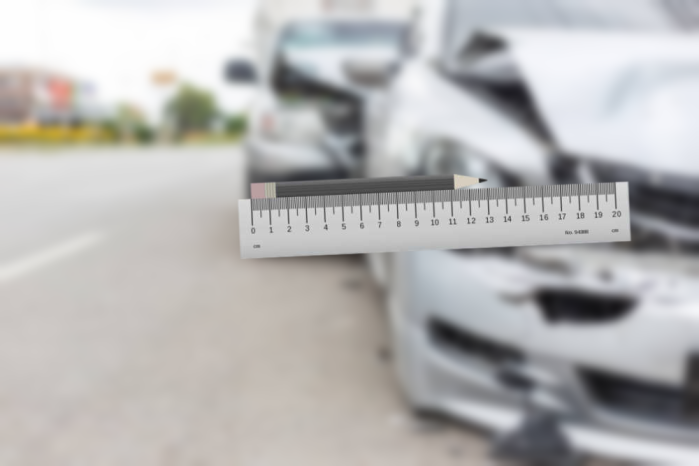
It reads value=13 unit=cm
